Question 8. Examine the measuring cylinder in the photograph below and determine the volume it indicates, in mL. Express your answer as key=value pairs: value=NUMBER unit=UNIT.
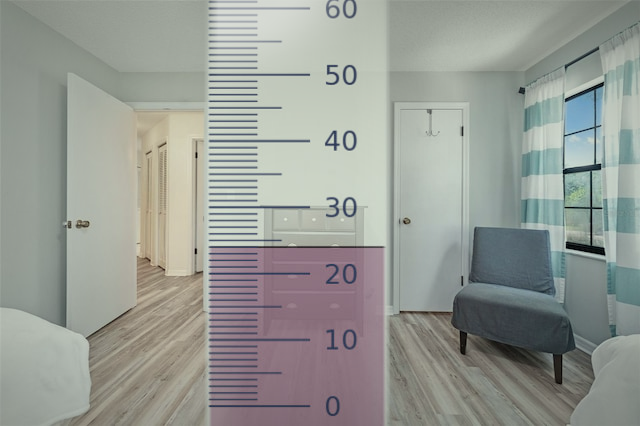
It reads value=24 unit=mL
